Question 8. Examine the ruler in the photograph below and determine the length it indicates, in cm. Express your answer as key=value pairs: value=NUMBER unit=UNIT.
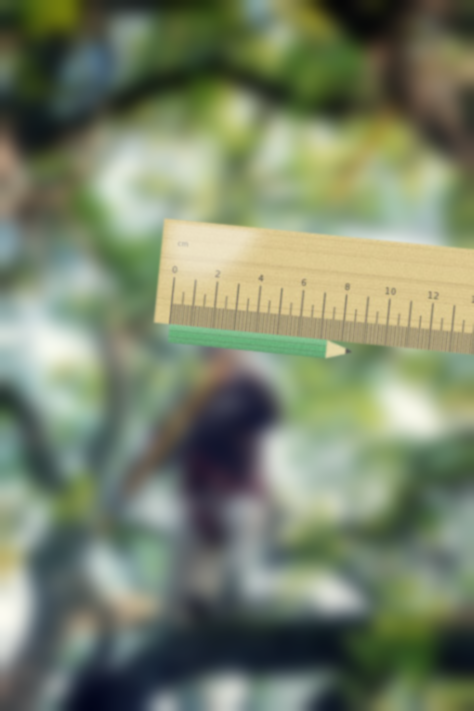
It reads value=8.5 unit=cm
